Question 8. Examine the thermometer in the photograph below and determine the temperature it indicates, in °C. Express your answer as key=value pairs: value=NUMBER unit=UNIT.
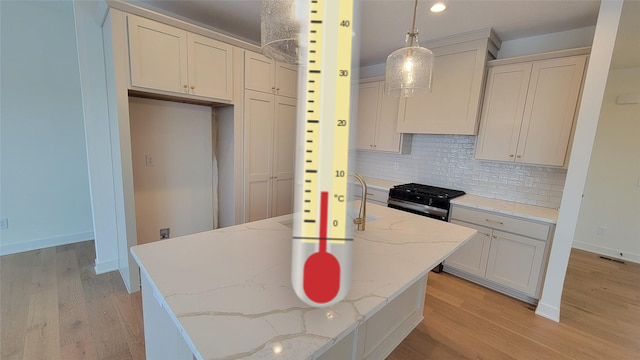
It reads value=6 unit=°C
